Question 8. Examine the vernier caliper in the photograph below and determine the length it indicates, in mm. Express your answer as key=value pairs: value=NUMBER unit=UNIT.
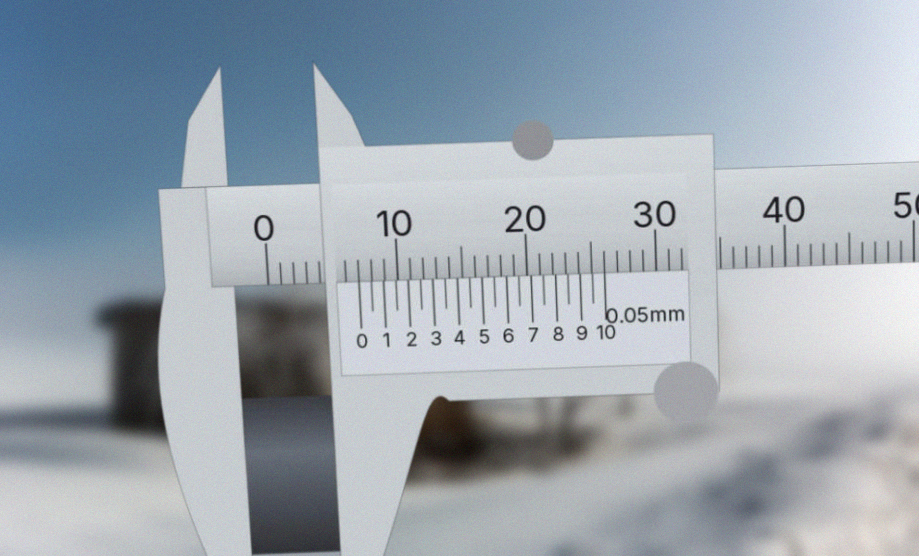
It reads value=7.0 unit=mm
